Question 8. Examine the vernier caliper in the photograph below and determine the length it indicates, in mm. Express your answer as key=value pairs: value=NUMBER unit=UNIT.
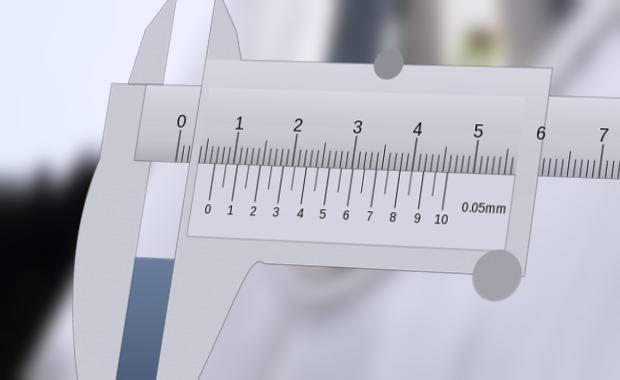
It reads value=6.8 unit=mm
